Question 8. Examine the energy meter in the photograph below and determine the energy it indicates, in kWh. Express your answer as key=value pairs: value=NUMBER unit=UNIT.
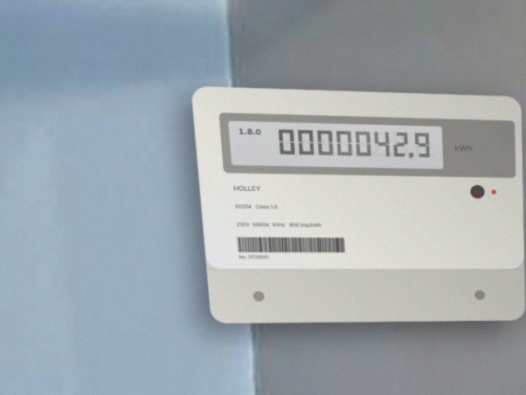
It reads value=42.9 unit=kWh
